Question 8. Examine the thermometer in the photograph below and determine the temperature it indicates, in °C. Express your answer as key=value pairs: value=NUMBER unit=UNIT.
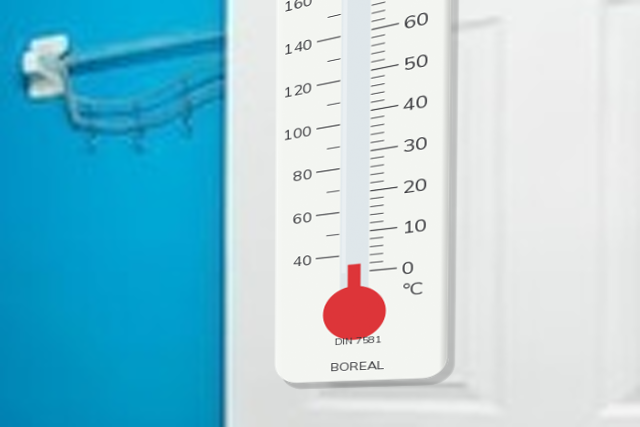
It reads value=2 unit=°C
